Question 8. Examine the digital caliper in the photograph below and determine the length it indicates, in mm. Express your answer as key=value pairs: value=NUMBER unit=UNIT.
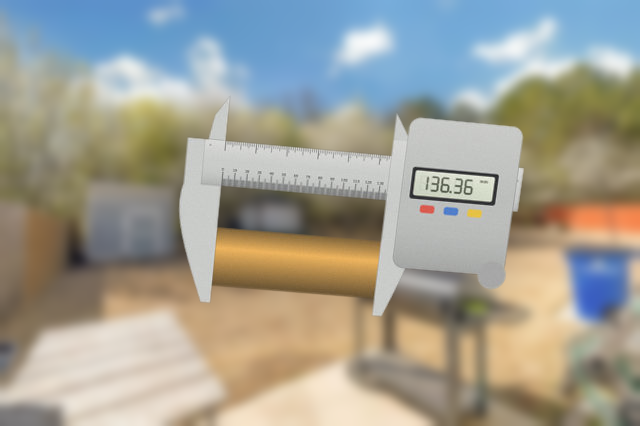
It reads value=136.36 unit=mm
